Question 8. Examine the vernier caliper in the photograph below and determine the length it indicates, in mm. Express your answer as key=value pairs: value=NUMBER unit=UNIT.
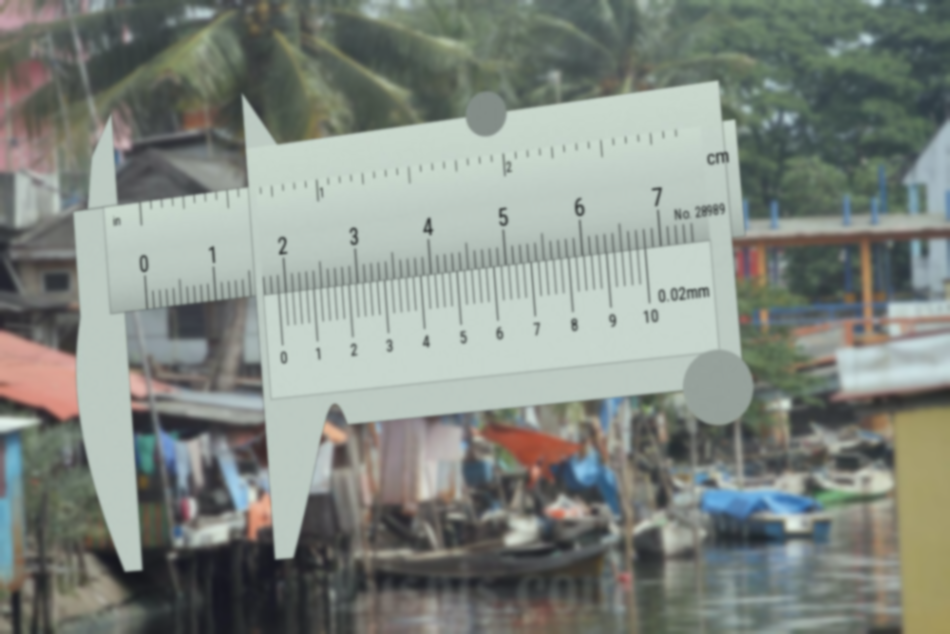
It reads value=19.0 unit=mm
